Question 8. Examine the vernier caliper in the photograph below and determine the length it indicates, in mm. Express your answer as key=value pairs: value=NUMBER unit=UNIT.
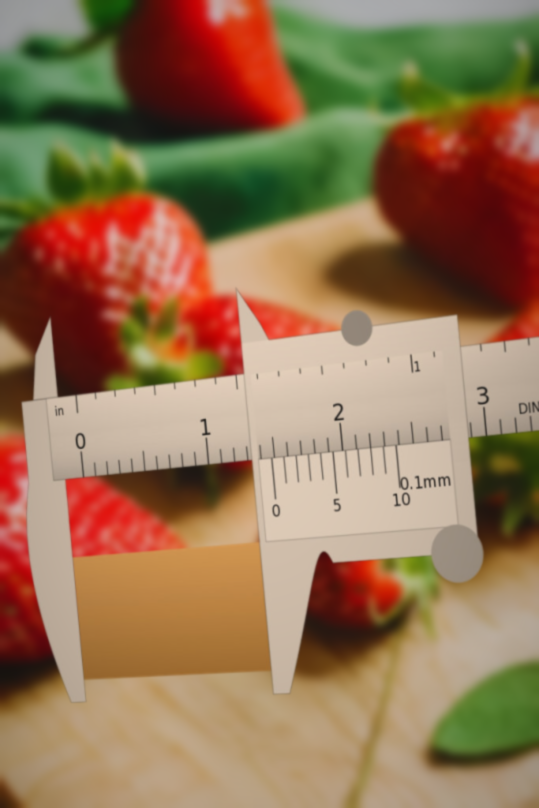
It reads value=14.8 unit=mm
